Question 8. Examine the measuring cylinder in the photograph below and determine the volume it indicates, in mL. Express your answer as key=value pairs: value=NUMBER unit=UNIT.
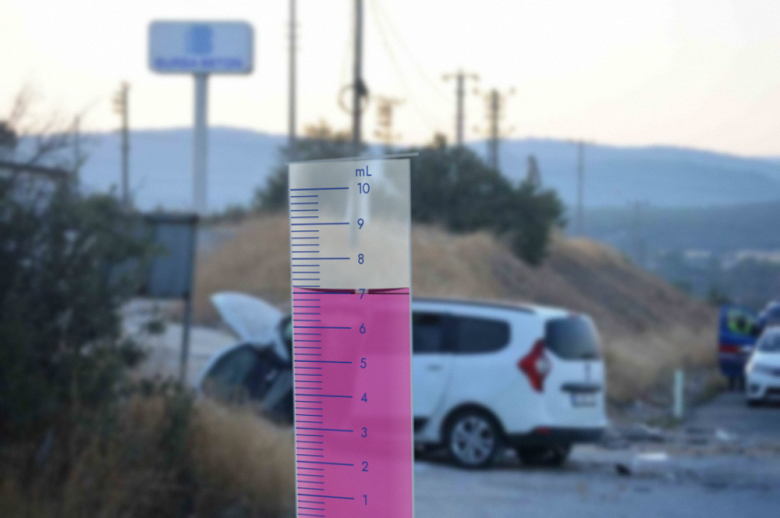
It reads value=7 unit=mL
